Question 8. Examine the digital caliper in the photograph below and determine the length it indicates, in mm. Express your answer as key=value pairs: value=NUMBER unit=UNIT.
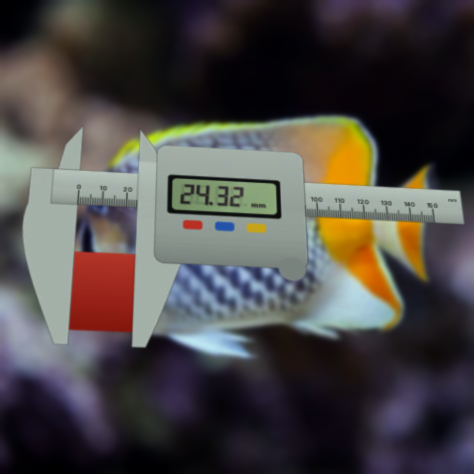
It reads value=24.32 unit=mm
